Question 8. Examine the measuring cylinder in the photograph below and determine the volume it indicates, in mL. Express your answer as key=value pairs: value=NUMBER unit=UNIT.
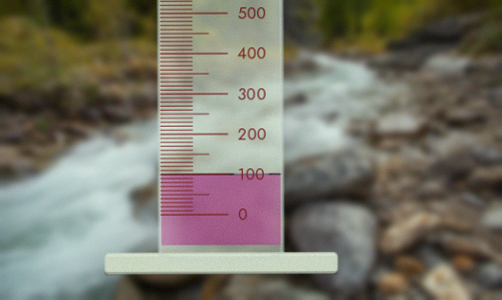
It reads value=100 unit=mL
